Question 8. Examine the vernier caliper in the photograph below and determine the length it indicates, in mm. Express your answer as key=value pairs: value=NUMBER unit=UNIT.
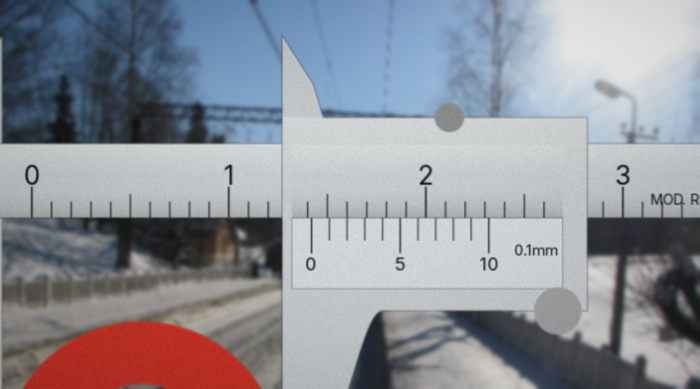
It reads value=14.2 unit=mm
